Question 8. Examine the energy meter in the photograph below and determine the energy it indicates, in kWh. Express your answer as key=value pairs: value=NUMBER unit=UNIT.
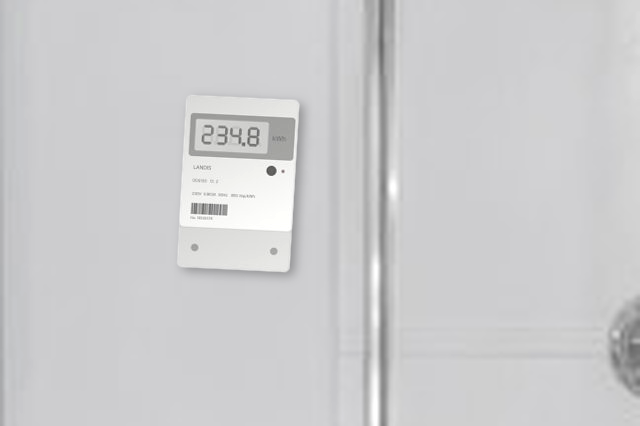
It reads value=234.8 unit=kWh
